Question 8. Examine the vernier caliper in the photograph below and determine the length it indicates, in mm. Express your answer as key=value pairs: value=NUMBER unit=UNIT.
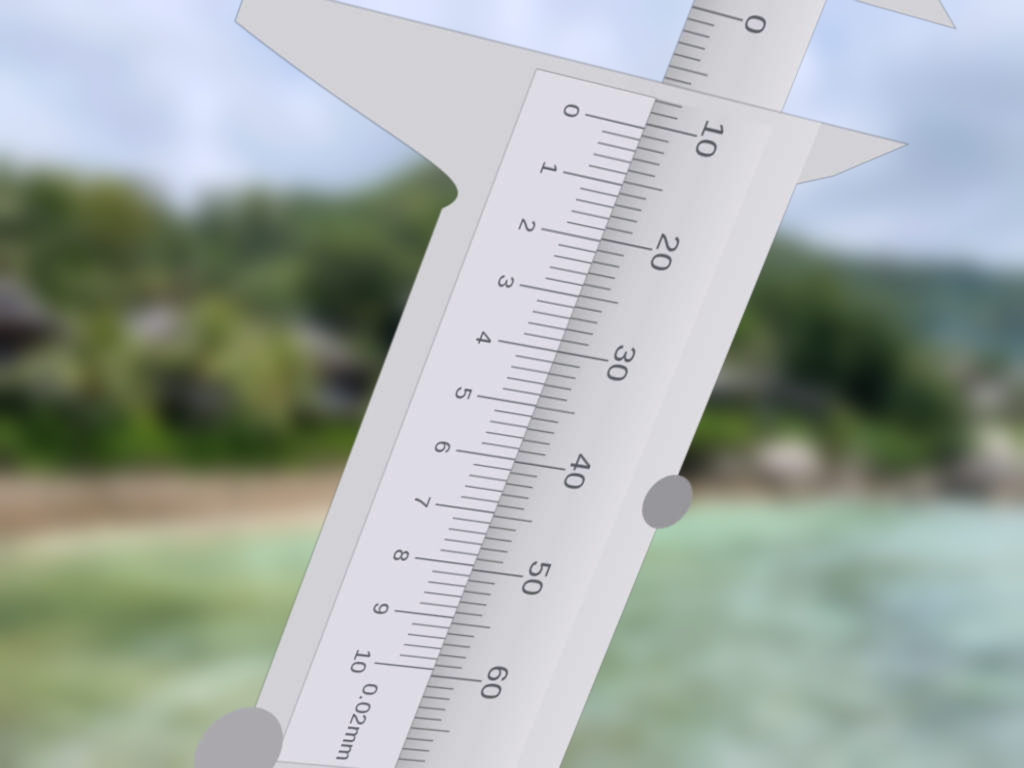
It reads value=10.4 unit=mm
